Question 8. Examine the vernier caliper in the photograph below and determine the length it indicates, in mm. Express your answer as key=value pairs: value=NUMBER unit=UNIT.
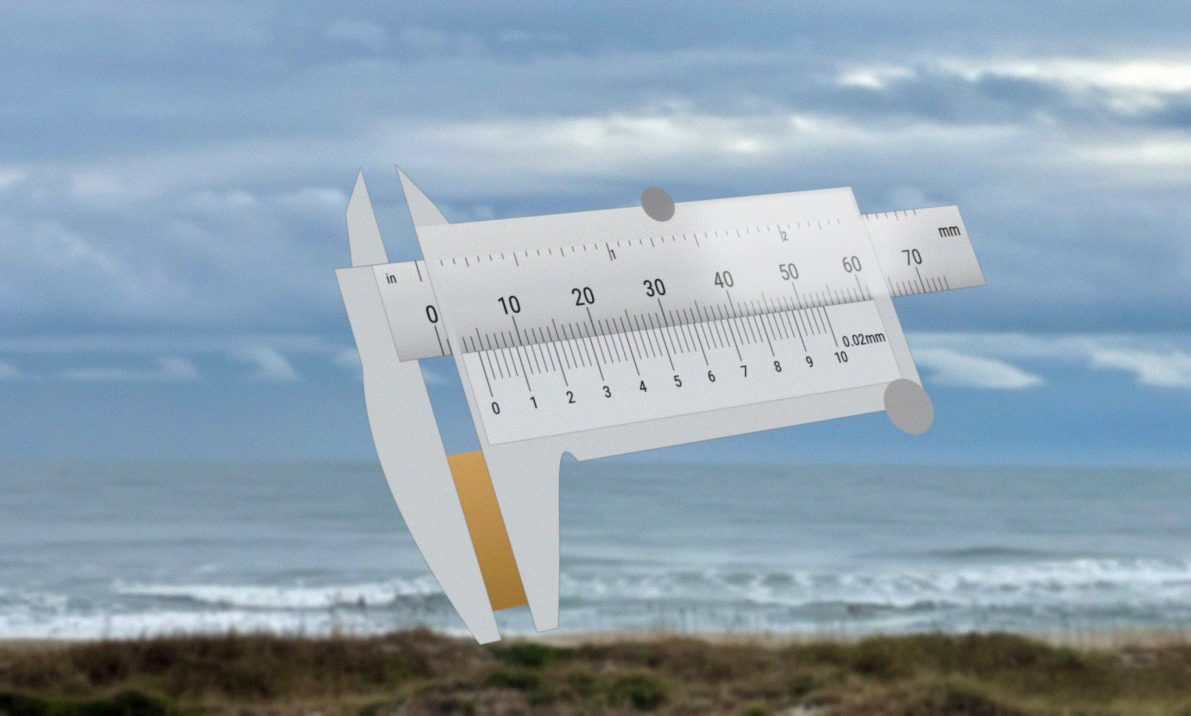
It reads value=4.4 unit=mm
